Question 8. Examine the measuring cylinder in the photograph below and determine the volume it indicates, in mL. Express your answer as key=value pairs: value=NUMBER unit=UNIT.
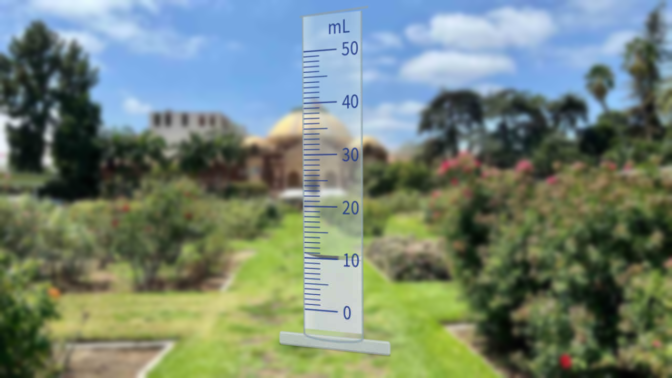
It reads value=10 unit=mL
